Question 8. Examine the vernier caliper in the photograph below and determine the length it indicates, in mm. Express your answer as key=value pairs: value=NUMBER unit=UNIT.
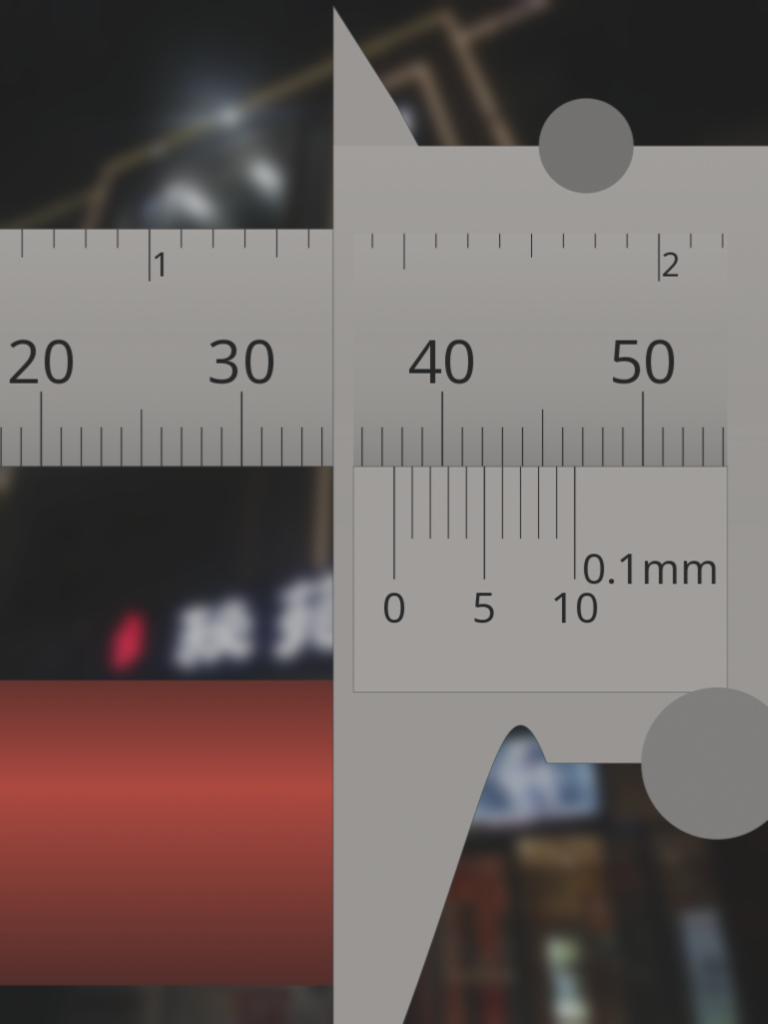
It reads value=37.6 unit=mm
